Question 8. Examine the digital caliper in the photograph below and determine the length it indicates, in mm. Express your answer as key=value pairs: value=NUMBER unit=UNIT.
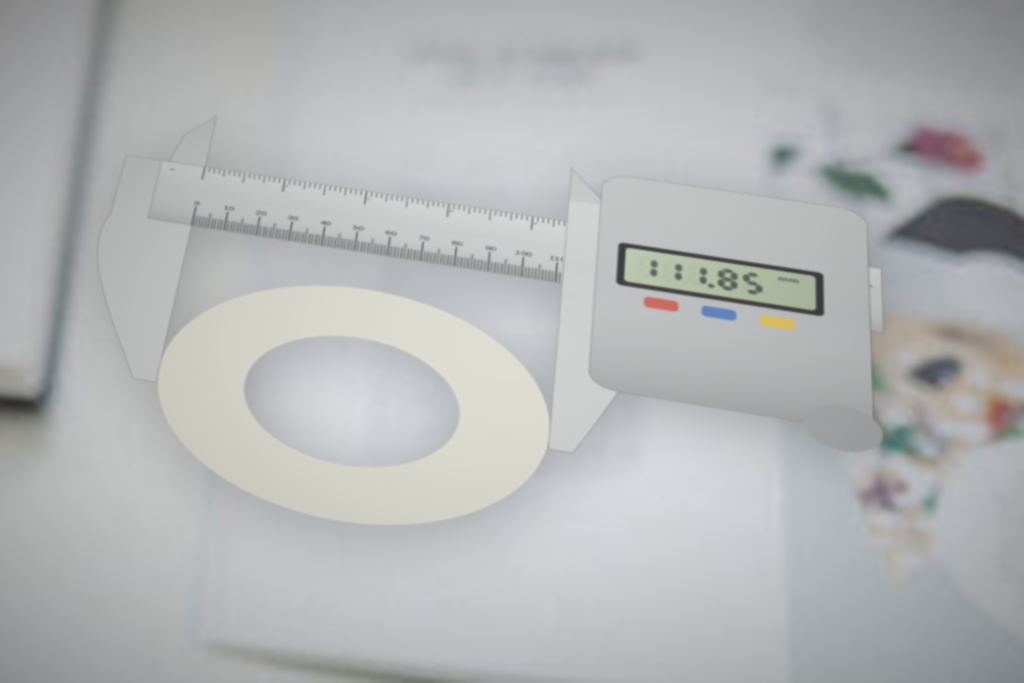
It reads value=111.85 unit=mm
